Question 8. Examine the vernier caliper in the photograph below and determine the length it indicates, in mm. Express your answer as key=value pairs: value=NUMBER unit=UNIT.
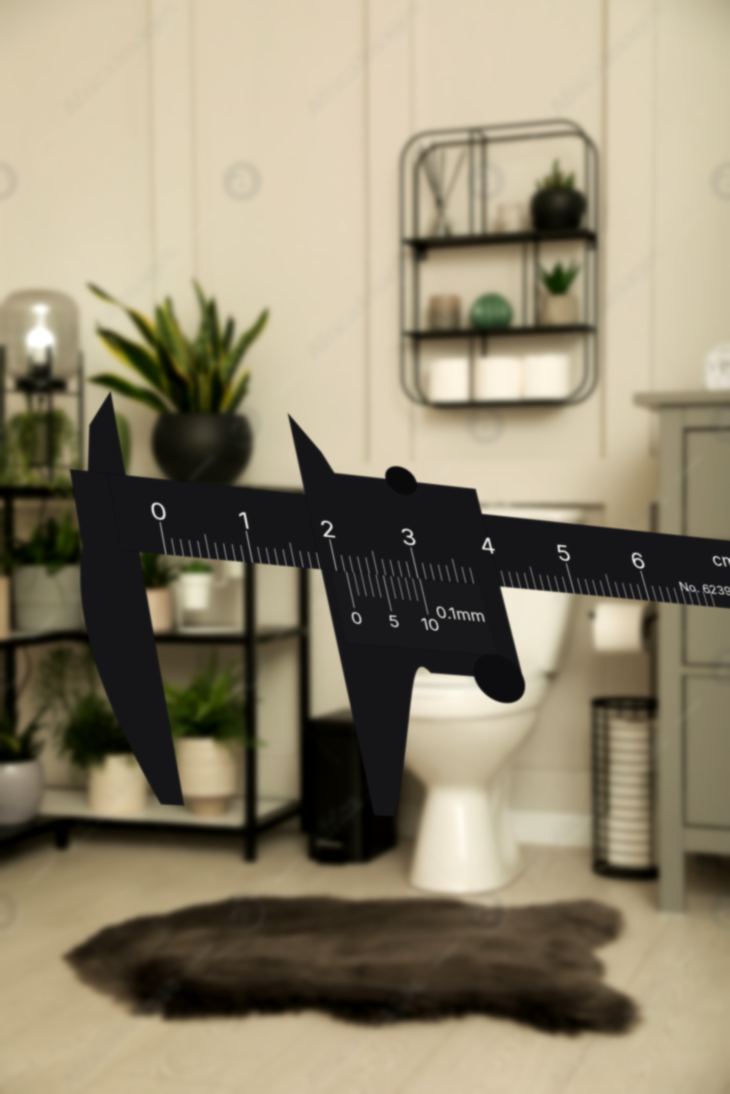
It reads value=21.2 unit=mm
